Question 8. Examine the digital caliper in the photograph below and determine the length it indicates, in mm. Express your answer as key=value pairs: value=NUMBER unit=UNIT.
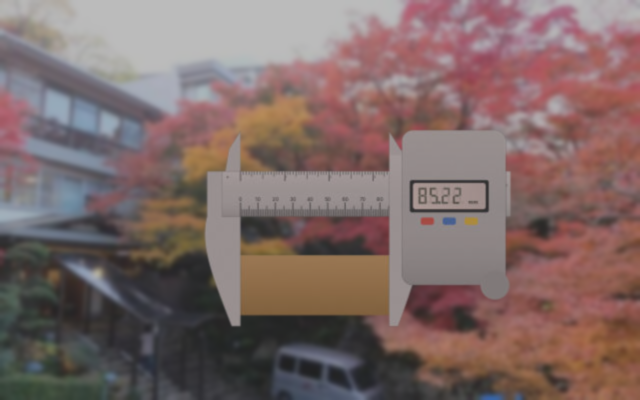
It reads value=85.22 unit=mm
